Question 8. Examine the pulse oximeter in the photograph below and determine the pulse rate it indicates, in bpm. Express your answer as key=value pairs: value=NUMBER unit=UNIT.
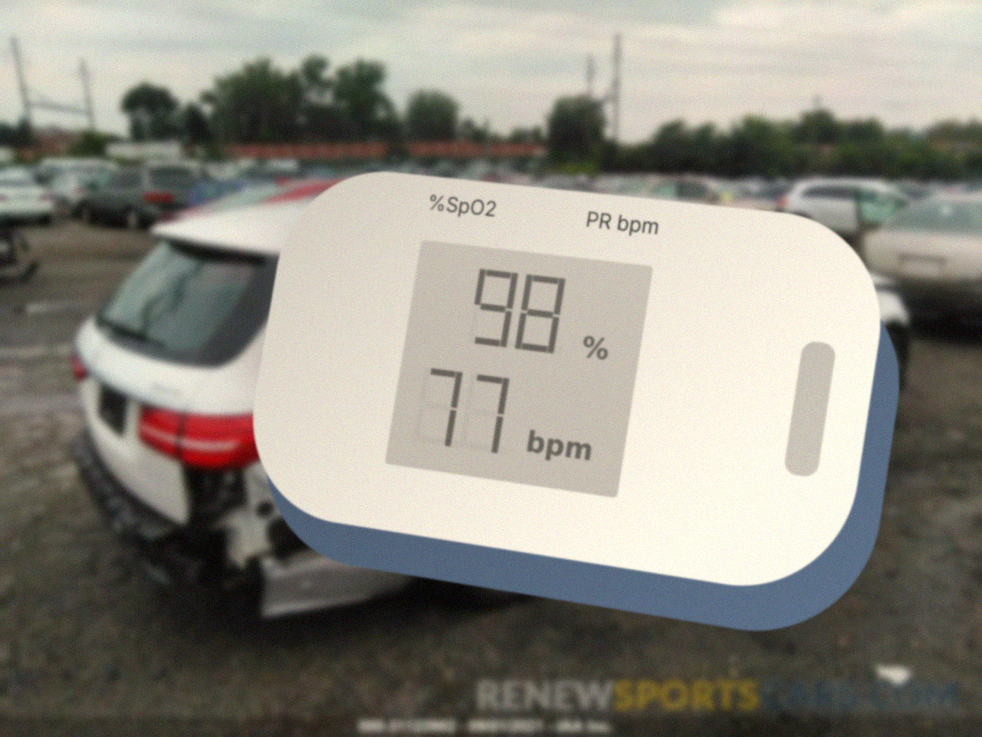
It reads value=77 unit=bpm
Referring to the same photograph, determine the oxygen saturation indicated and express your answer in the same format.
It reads value=98 unit=%
